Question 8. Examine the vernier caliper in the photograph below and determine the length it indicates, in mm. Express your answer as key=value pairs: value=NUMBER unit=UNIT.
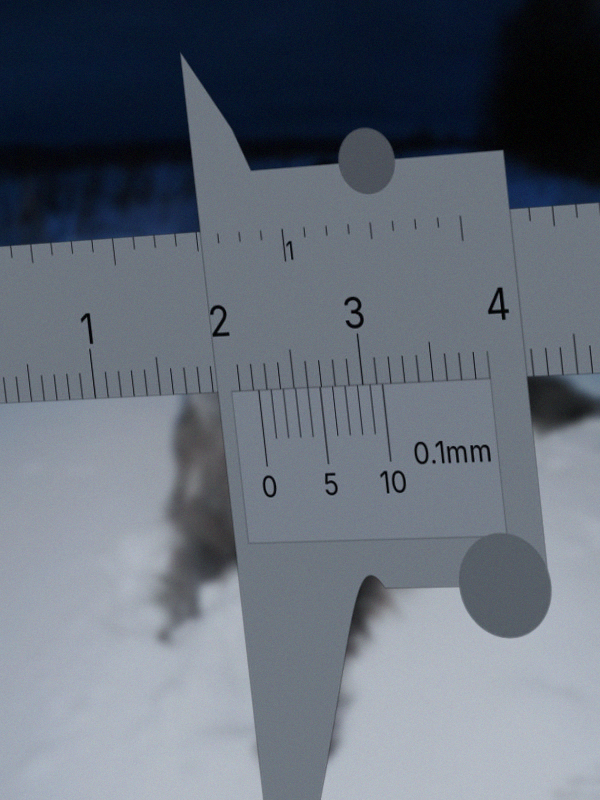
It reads value=22.4 unit=mm
